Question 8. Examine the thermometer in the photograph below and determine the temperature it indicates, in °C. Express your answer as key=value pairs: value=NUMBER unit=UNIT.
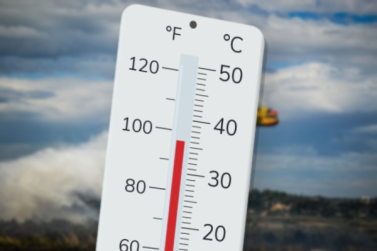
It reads value=36 unit=°C
